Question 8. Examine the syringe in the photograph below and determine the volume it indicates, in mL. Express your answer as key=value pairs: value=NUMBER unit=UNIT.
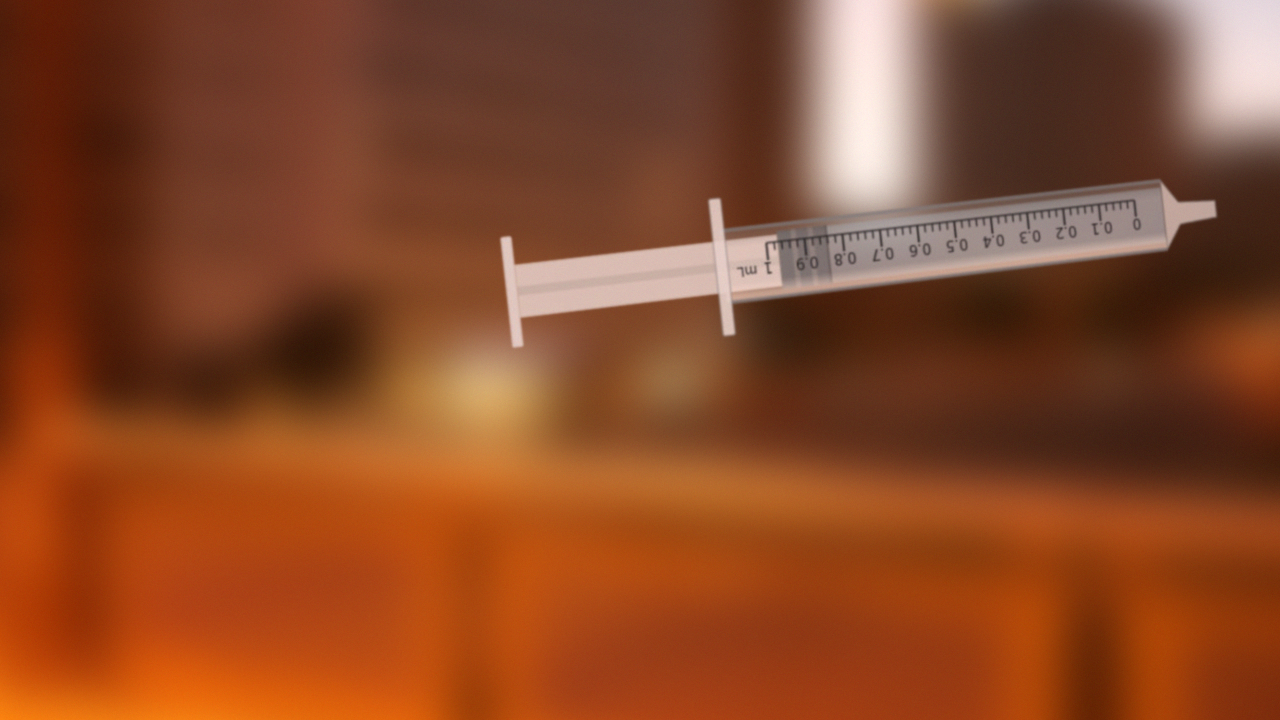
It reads value=0.84 unit=mL
